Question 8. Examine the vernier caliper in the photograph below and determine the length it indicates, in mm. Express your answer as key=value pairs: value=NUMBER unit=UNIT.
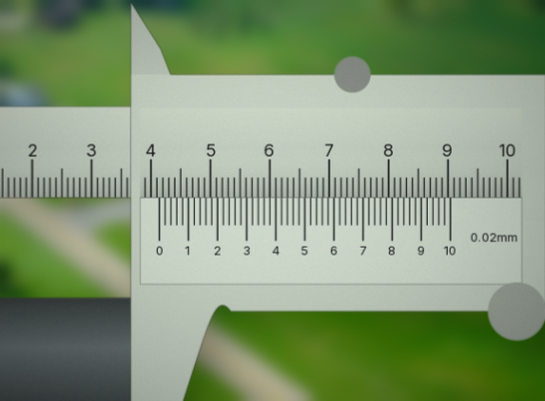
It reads value=41.4 unit=mm
